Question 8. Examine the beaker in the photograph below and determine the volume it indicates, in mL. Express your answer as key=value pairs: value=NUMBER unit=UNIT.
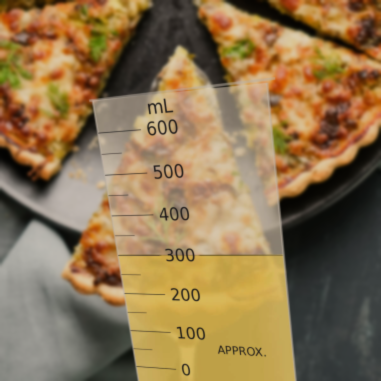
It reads value=300 unit=mL
